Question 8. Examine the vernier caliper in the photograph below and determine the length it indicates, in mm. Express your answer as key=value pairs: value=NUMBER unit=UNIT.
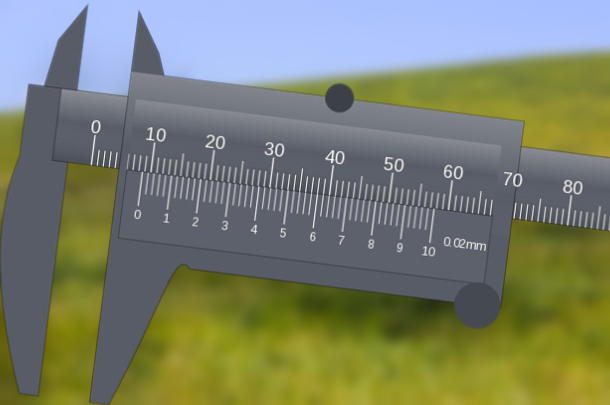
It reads value=8.6 unit=mm
